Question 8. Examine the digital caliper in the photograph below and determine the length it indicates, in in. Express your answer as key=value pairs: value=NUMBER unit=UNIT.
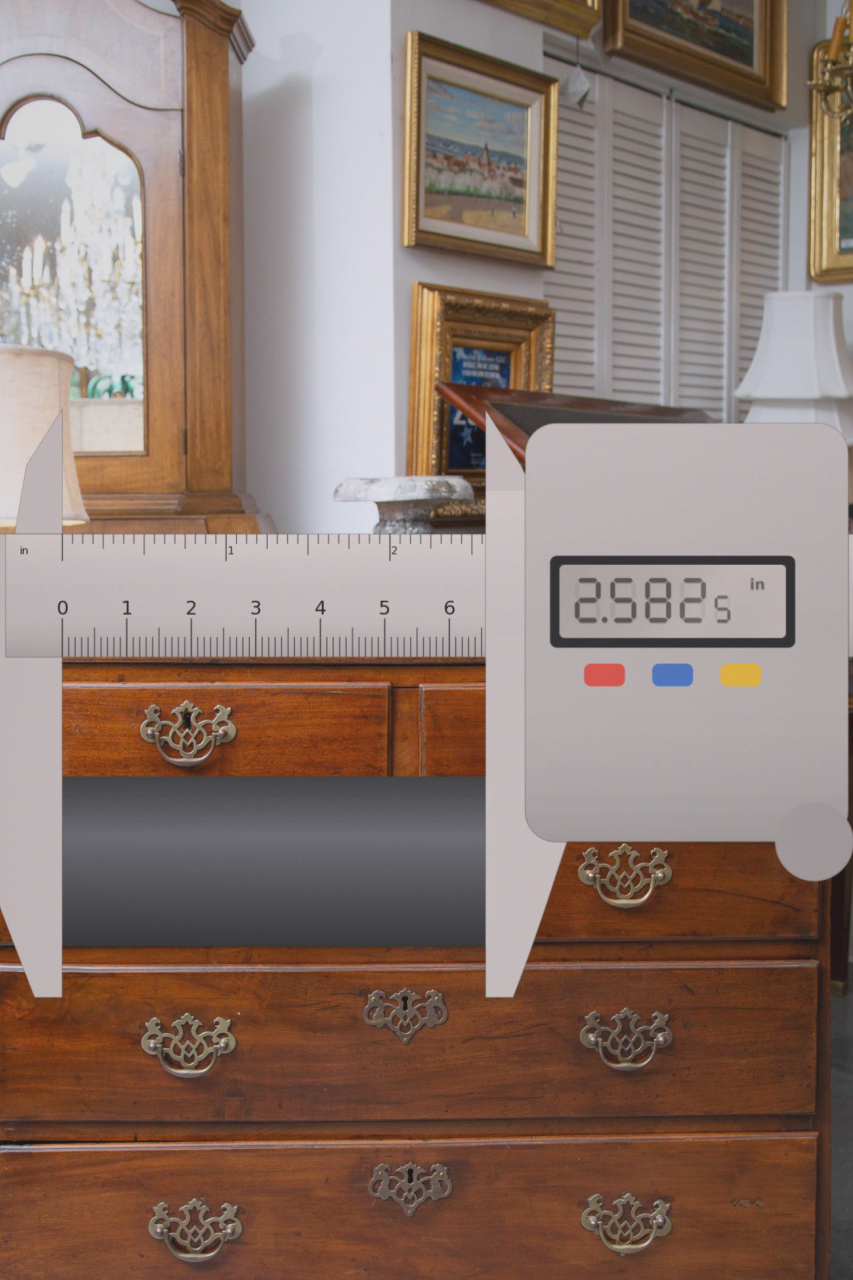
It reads value=2.5825 unit=in
